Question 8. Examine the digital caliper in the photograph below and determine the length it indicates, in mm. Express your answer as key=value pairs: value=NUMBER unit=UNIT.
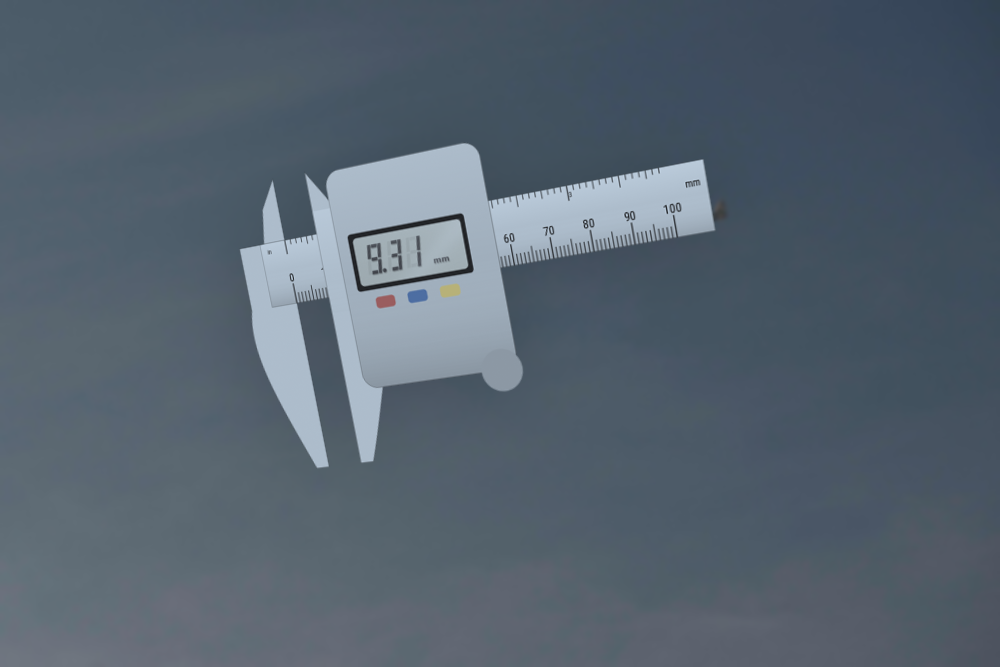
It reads value=9.31 unit=mm
